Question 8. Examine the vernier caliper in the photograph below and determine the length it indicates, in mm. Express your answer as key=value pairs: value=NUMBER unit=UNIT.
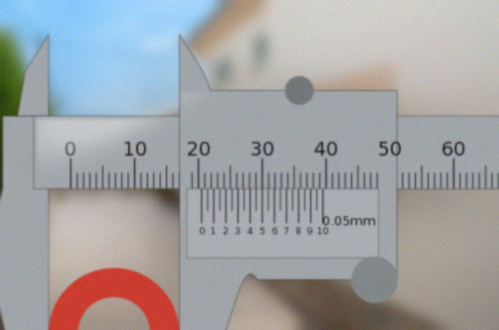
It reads value=20.5 unit=mm
